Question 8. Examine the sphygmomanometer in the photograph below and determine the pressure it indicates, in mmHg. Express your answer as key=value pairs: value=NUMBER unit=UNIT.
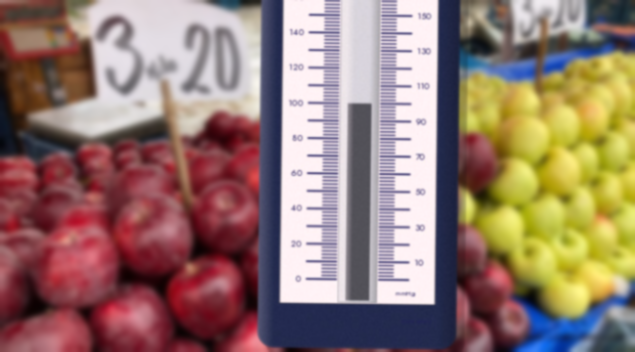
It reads value=100 unit=mmHg
